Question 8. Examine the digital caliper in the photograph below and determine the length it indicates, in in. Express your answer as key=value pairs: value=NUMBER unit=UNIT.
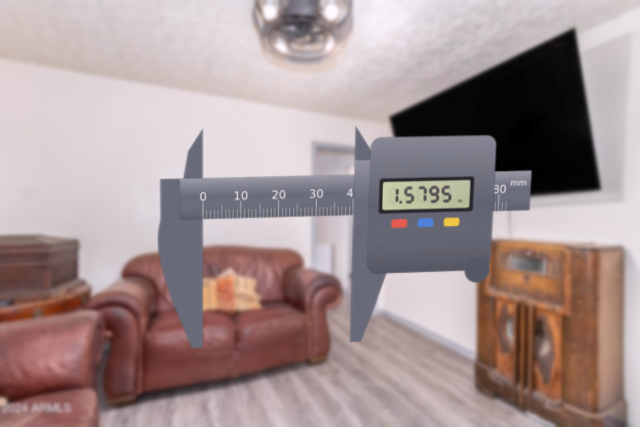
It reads value=1.5795 unit=in
